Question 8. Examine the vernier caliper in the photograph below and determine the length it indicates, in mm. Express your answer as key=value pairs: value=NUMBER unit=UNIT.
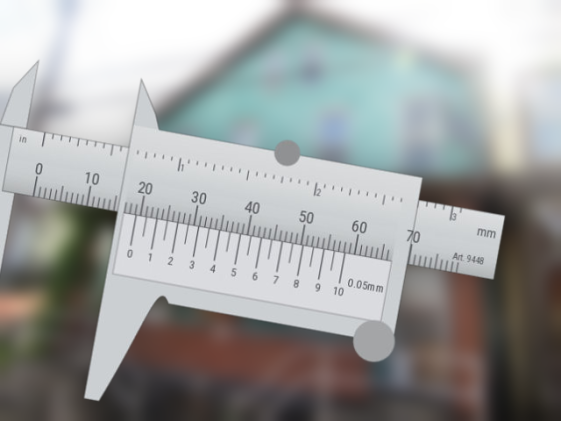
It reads value=19.2 unit=mm
